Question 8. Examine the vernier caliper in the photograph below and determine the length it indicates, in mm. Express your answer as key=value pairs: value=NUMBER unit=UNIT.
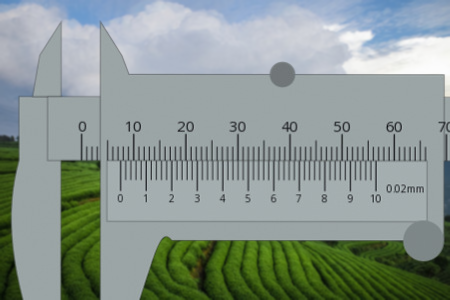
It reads value=7.5 unit=mm
